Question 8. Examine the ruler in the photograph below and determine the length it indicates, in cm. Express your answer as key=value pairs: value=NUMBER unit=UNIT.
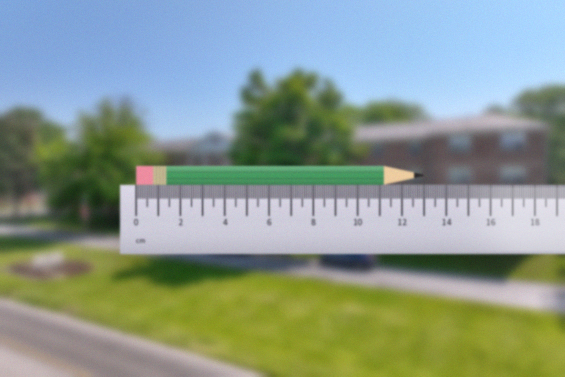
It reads value=13 unit=cm
